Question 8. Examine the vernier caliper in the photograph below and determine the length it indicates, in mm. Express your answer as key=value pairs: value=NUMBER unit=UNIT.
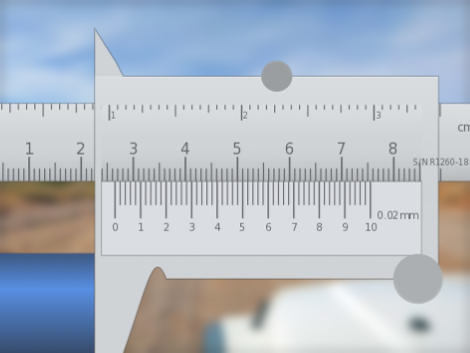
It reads value=26.5 unit=mm
